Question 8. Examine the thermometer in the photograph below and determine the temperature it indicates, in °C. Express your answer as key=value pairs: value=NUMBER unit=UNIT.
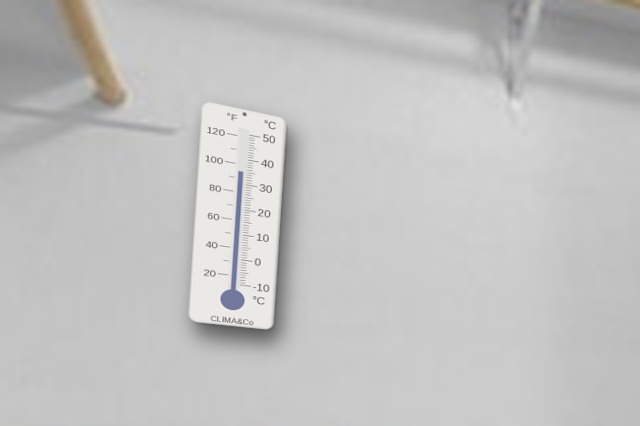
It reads value=35 unit=°C
